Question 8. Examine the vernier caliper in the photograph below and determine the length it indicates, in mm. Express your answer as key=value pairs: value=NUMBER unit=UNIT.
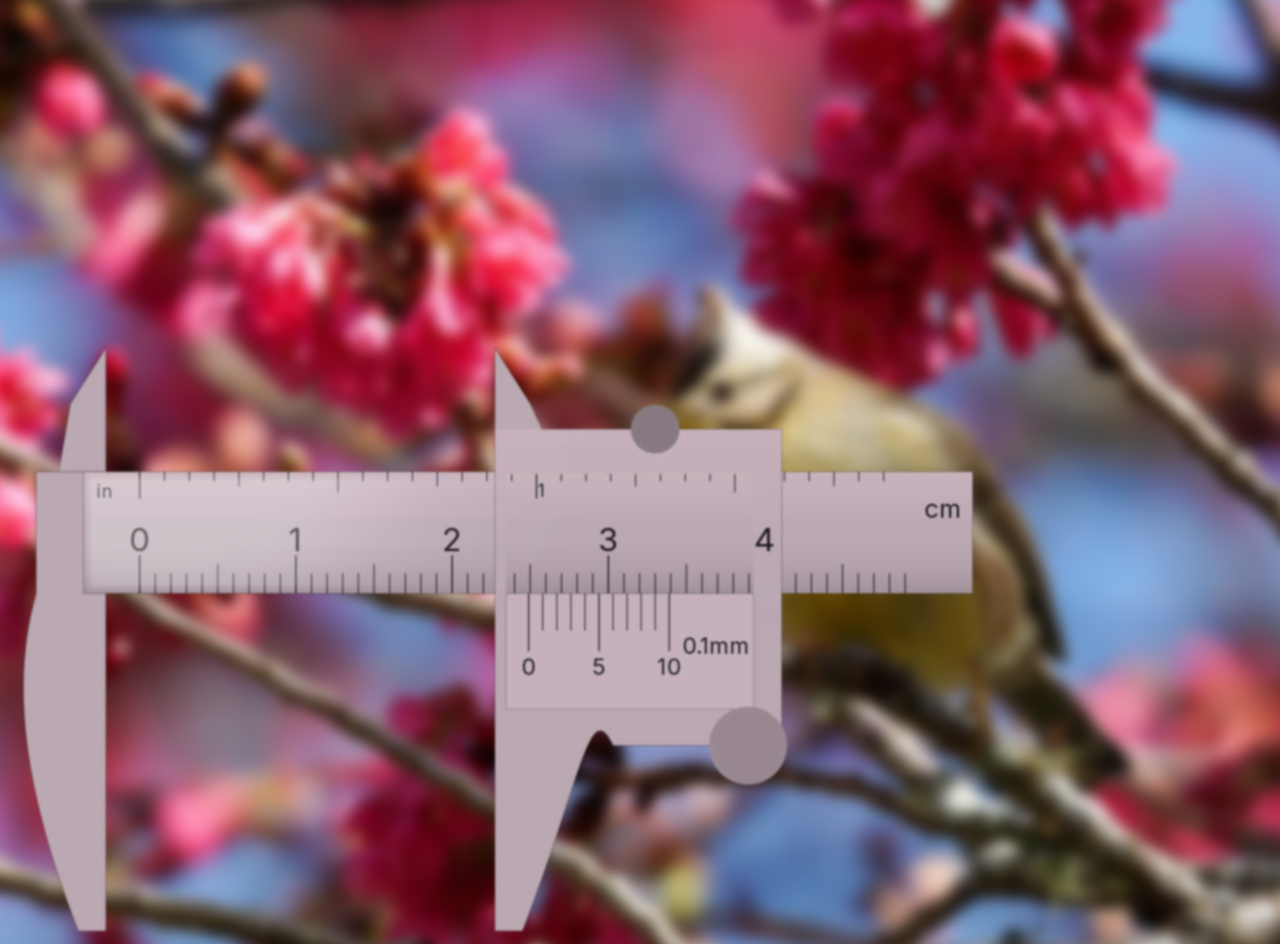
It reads value=24.9 unit=mm
